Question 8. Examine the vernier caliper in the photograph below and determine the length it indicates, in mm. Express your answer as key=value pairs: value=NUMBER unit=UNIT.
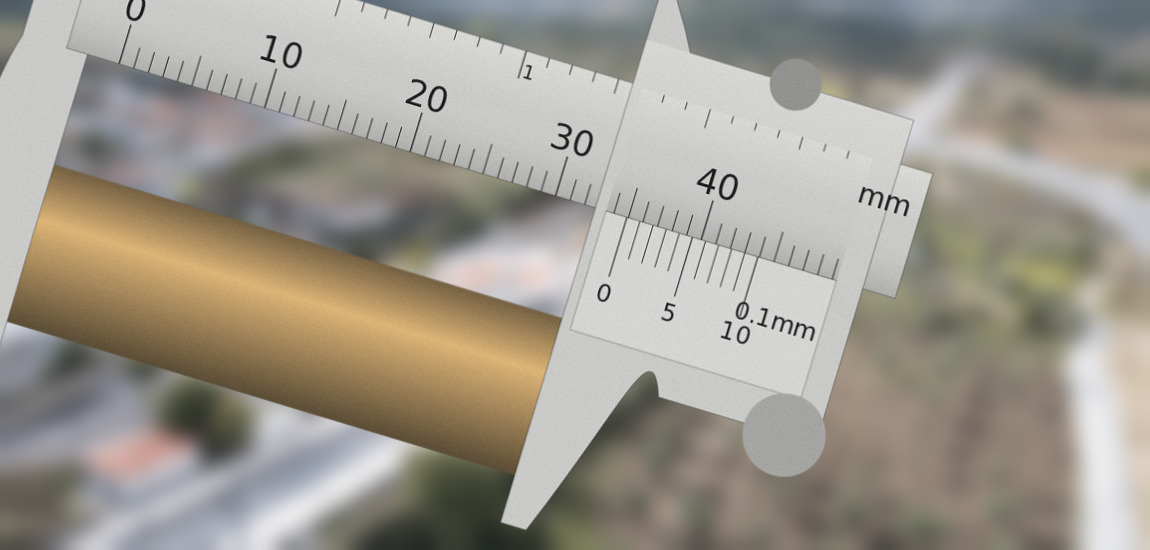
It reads value=34.9 unit=mm
